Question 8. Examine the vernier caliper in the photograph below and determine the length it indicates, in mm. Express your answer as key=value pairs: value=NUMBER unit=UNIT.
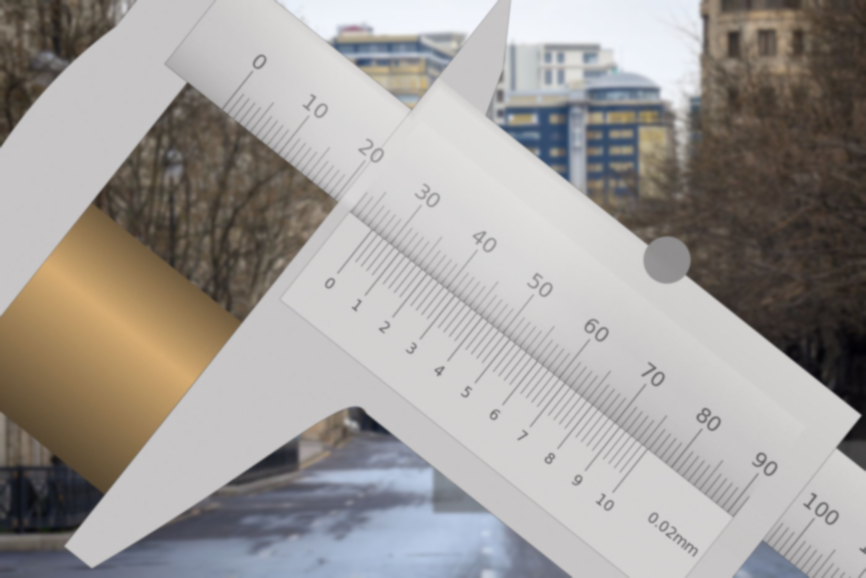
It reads value=26.8 unit=mm
